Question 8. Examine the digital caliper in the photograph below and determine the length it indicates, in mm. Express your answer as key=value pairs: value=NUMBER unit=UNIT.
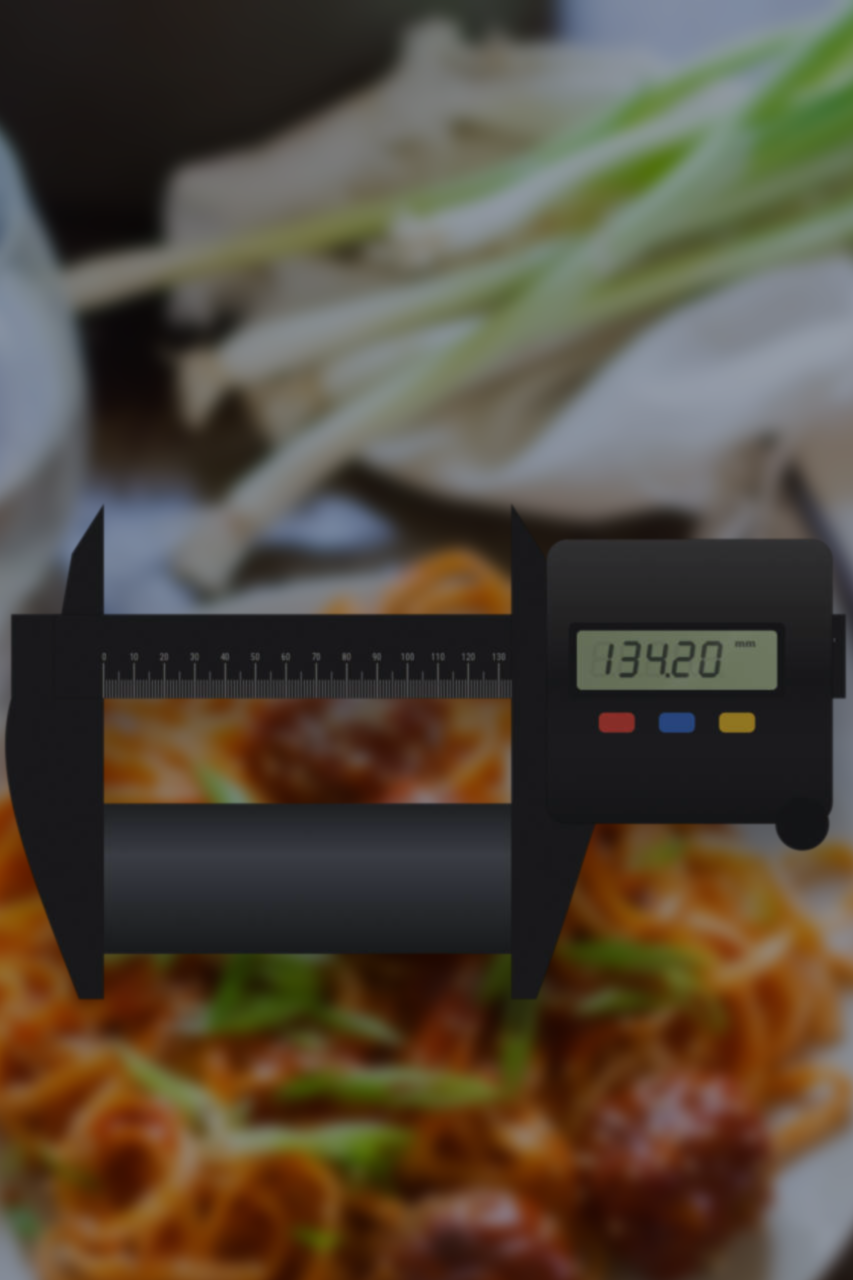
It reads value=134.20 unit=mm
